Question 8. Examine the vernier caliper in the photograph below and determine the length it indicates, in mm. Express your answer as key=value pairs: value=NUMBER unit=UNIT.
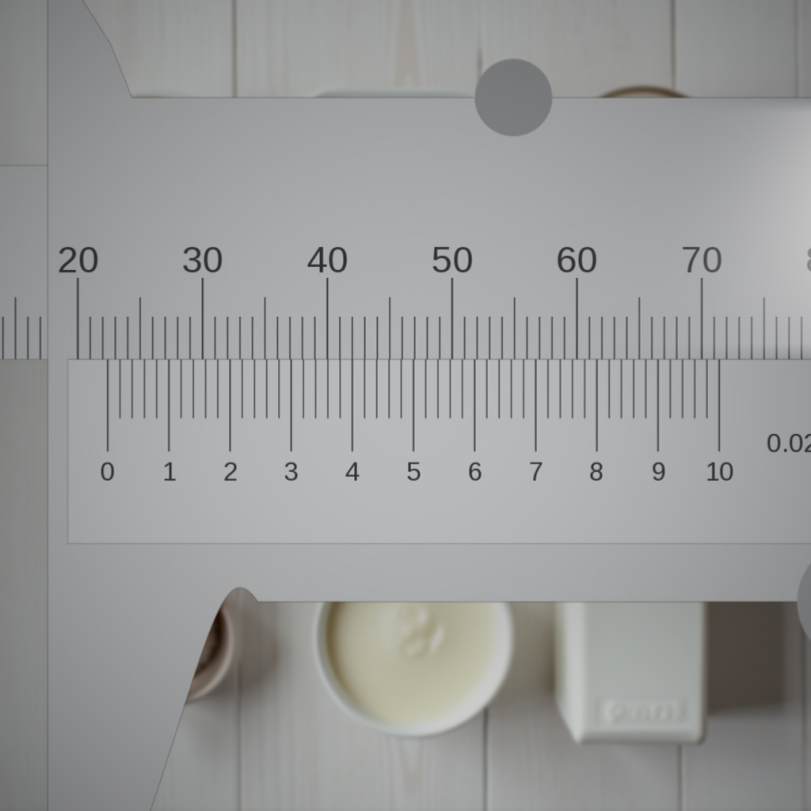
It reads value=22.4 unit=mm
